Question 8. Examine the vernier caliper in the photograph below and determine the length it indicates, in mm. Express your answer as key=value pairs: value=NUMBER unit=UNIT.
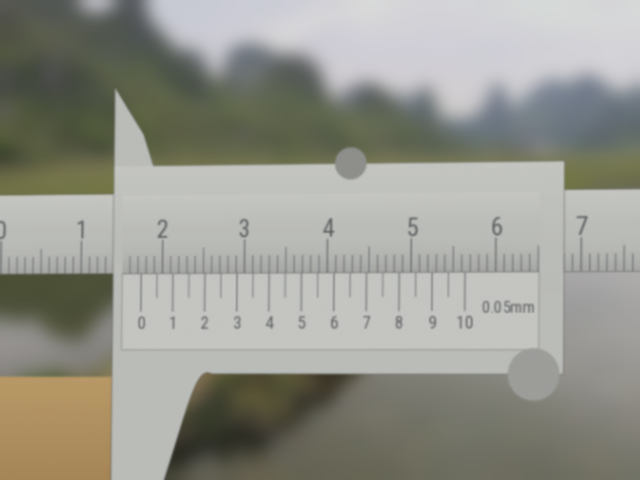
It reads value=17.4 unit=mm
